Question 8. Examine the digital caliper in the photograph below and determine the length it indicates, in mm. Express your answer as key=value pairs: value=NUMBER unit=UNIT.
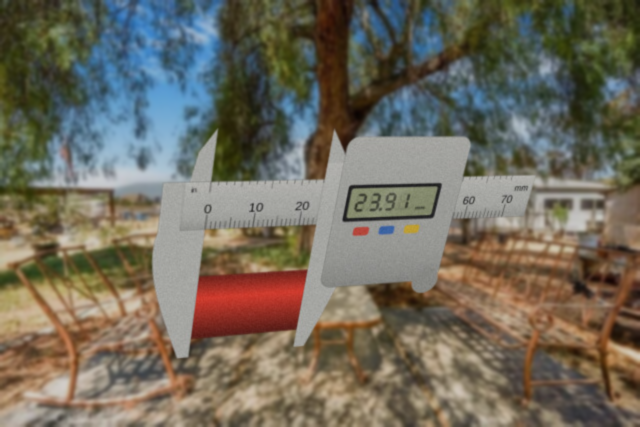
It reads value=23.91 unit=mm
